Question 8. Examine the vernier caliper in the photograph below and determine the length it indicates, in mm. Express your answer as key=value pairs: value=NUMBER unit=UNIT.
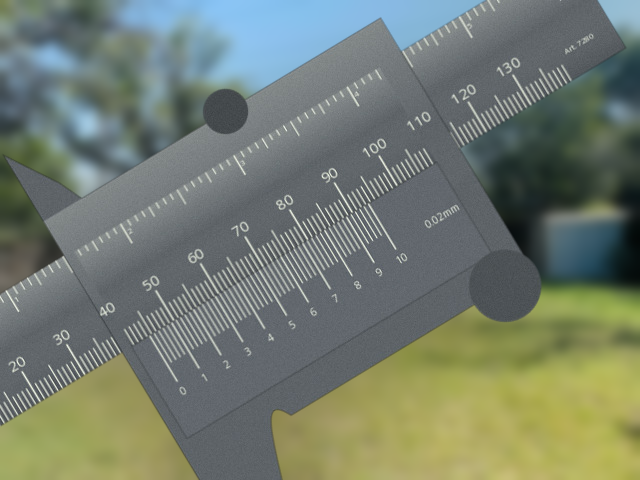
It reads value=44.5 unit=mm
